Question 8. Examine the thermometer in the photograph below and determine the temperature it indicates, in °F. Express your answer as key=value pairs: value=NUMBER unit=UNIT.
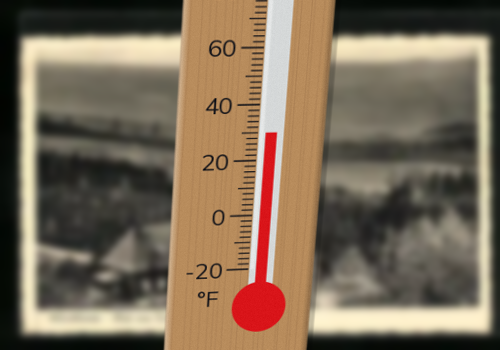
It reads value=30 unit=°F
